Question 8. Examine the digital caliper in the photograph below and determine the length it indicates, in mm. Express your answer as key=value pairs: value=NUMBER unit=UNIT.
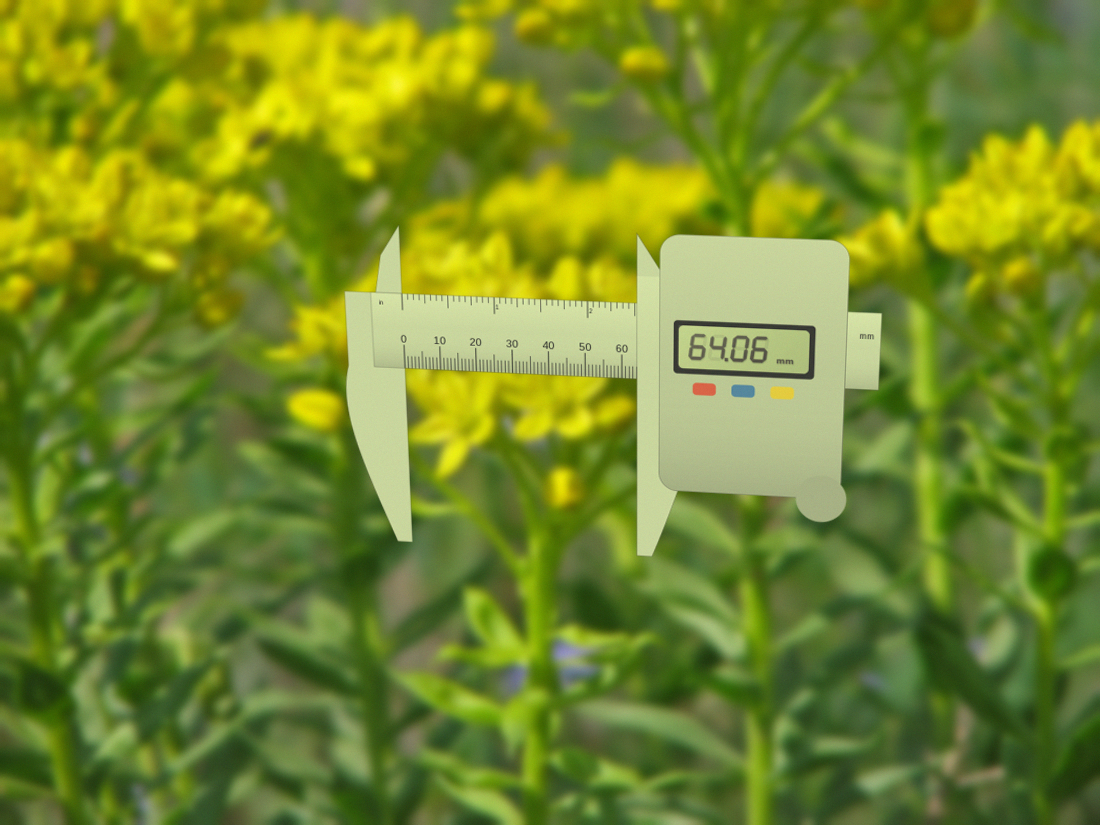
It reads value=64.06 unit=mm
